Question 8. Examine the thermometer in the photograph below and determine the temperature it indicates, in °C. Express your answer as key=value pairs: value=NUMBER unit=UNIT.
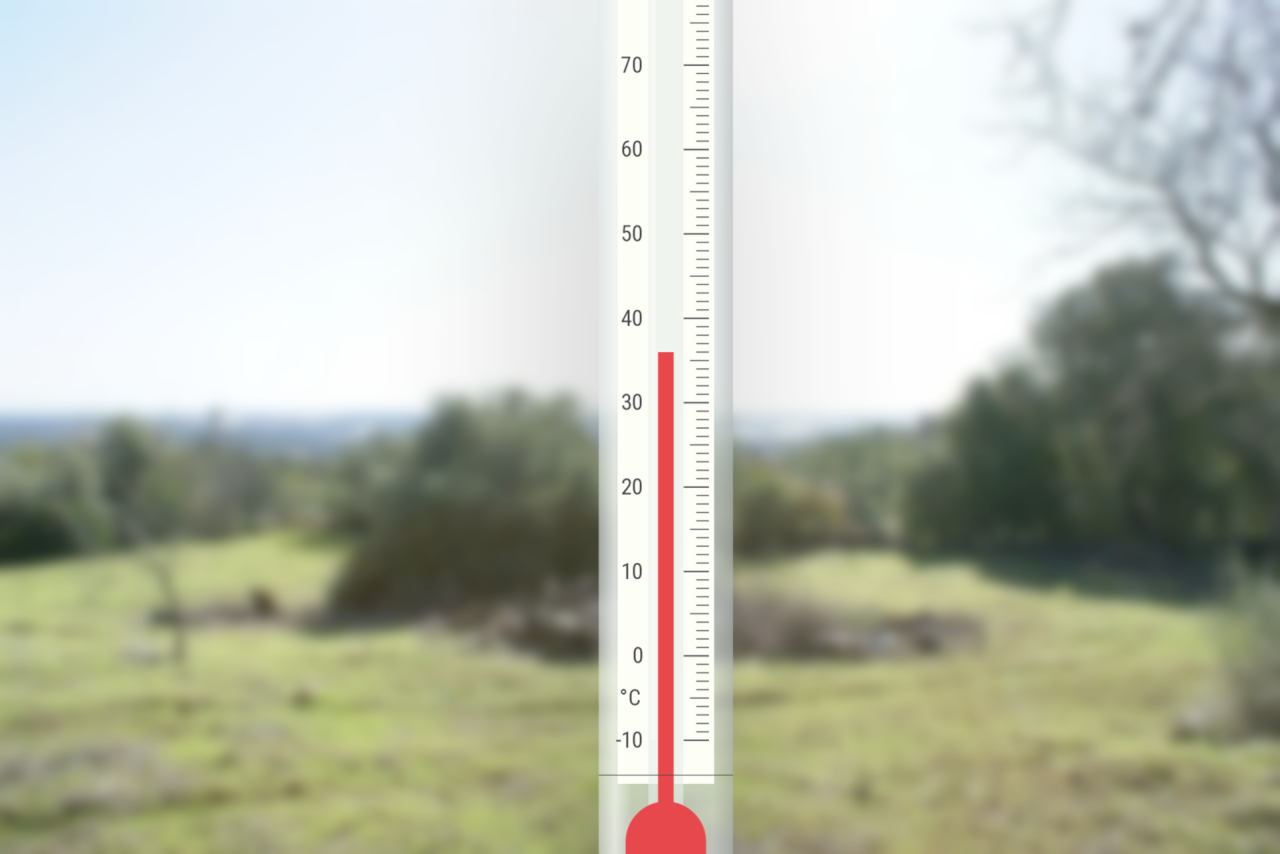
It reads value=36 unit=°C
